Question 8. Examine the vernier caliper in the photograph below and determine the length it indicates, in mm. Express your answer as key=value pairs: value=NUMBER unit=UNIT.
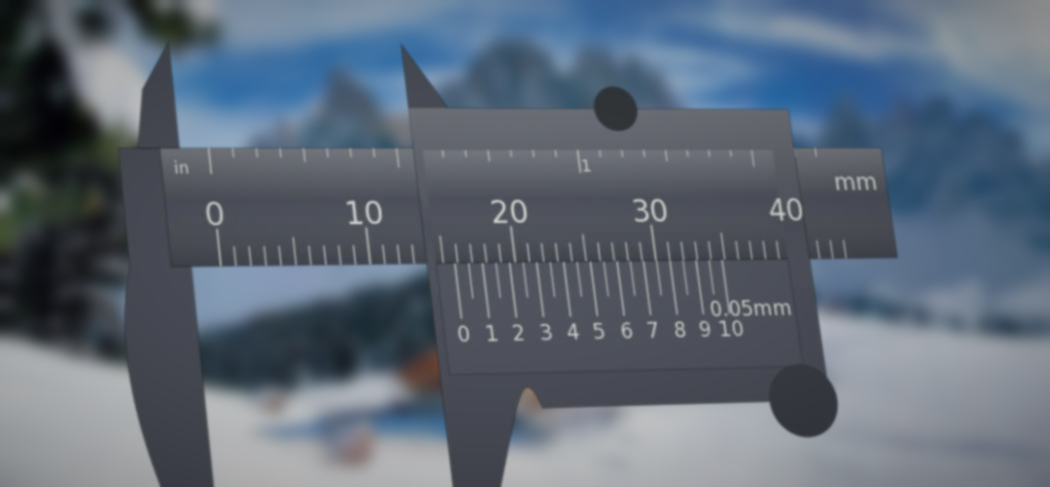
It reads value=15.8 unit=mm
